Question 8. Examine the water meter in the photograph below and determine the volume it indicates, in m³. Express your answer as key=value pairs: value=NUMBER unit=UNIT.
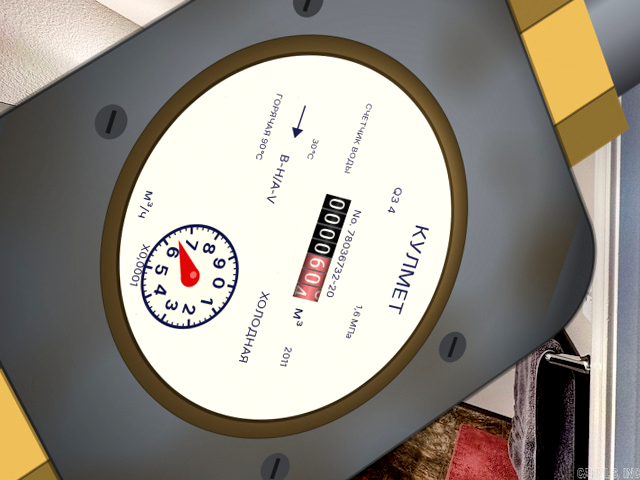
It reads value=0.6036 unit=m³
